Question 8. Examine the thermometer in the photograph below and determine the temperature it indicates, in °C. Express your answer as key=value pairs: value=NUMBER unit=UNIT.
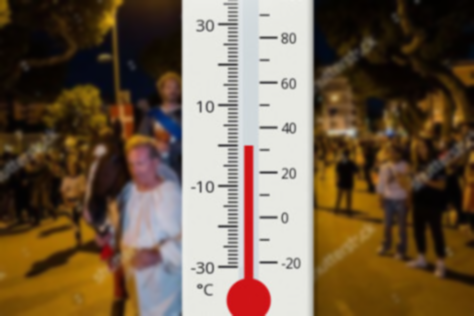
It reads value=0 unit=°C
